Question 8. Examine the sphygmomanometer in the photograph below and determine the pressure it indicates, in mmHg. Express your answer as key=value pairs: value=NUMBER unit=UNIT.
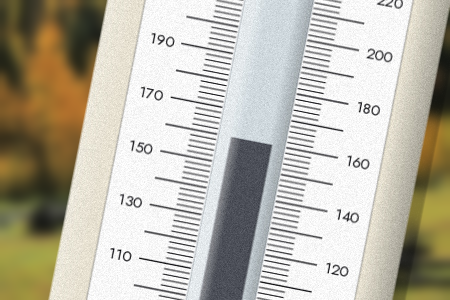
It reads value=160 unit=mmHg
